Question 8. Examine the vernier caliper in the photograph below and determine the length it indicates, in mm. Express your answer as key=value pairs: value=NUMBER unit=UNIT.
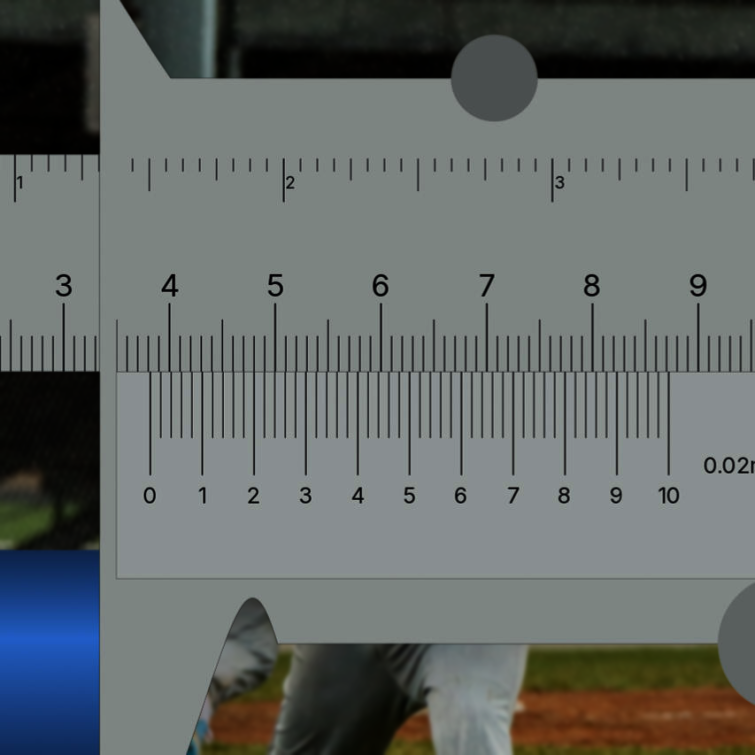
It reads value=38.2 unit=mm
